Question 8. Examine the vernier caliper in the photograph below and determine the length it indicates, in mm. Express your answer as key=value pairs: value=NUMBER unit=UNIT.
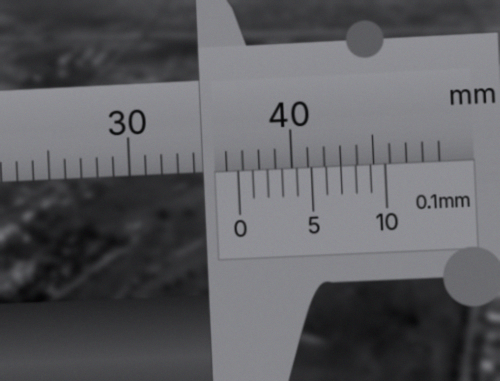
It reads value=36.7 unit=mm
